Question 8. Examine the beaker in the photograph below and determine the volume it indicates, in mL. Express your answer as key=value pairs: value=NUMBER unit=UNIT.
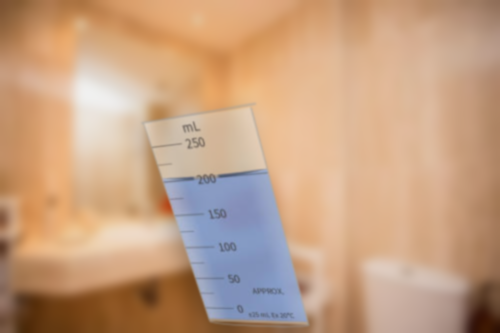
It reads value=200 unit=mL
